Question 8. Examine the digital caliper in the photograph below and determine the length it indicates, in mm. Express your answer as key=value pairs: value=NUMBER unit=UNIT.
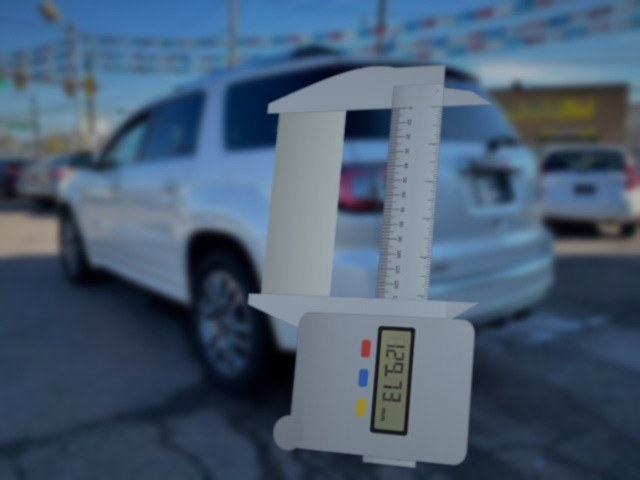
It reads value=129.73 unit=mm
